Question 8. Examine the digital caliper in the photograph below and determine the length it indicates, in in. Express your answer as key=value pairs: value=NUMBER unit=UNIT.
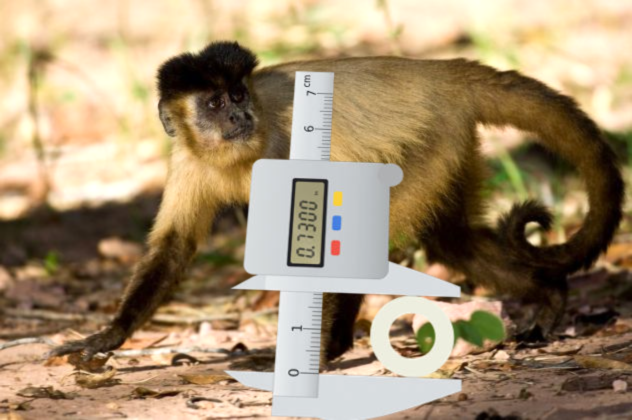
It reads value=0.7300 unit=in
